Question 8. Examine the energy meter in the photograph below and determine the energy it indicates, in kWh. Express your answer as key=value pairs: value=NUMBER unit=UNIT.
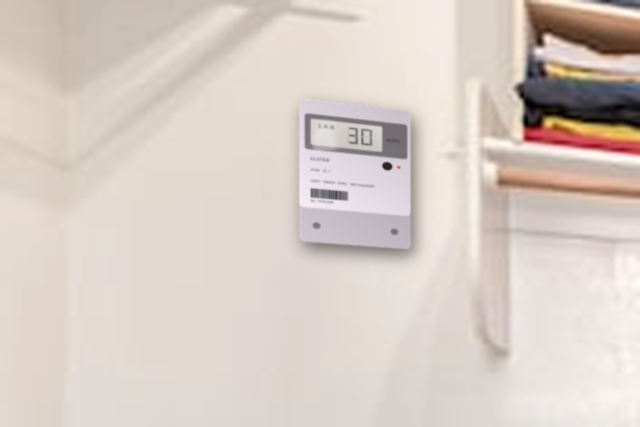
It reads value=30 unit=kWh
